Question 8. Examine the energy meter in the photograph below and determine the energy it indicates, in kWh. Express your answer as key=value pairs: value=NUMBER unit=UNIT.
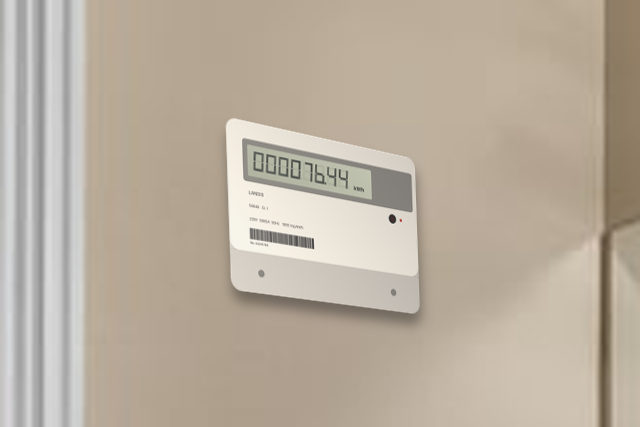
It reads value=76.44 unit=kWh
